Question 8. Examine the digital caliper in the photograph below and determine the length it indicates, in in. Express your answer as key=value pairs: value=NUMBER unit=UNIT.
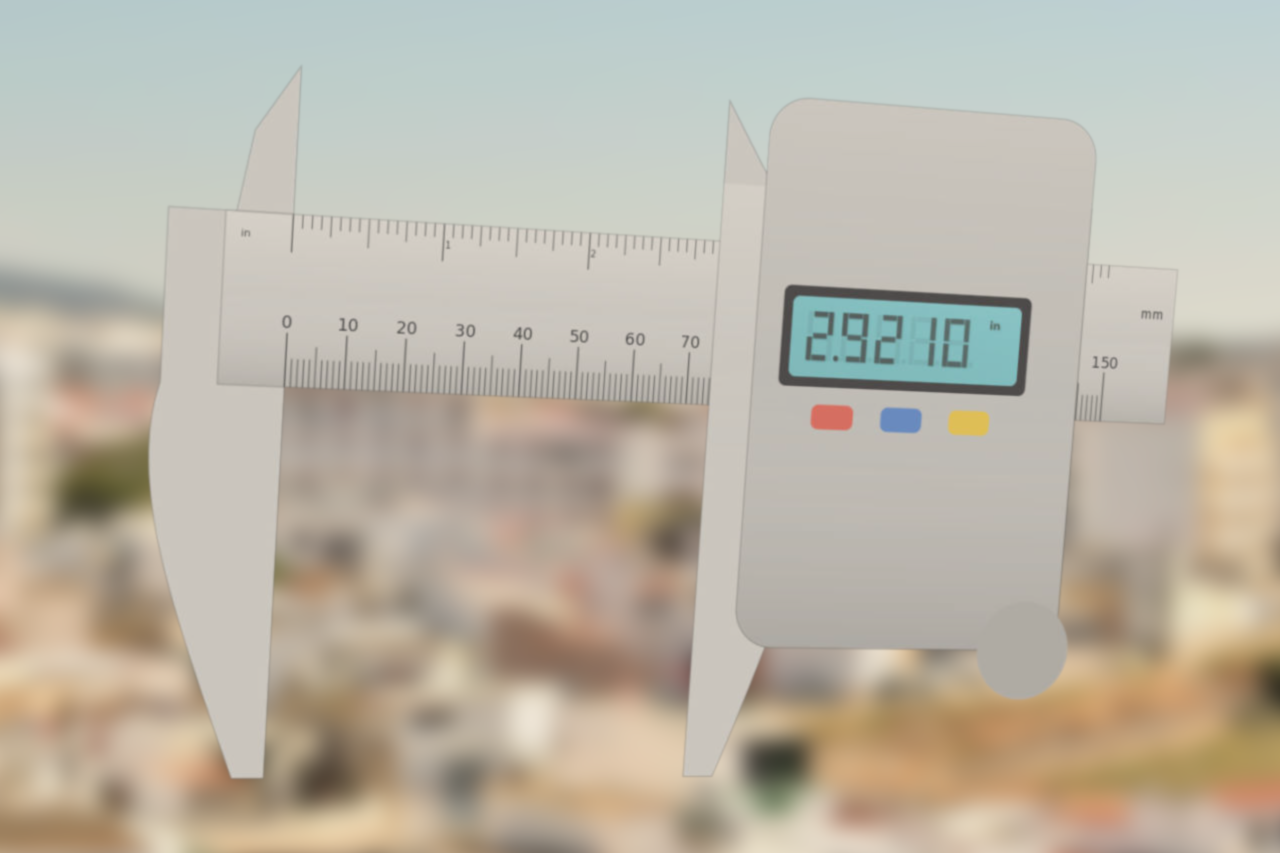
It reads value=2.9210 unit=in
